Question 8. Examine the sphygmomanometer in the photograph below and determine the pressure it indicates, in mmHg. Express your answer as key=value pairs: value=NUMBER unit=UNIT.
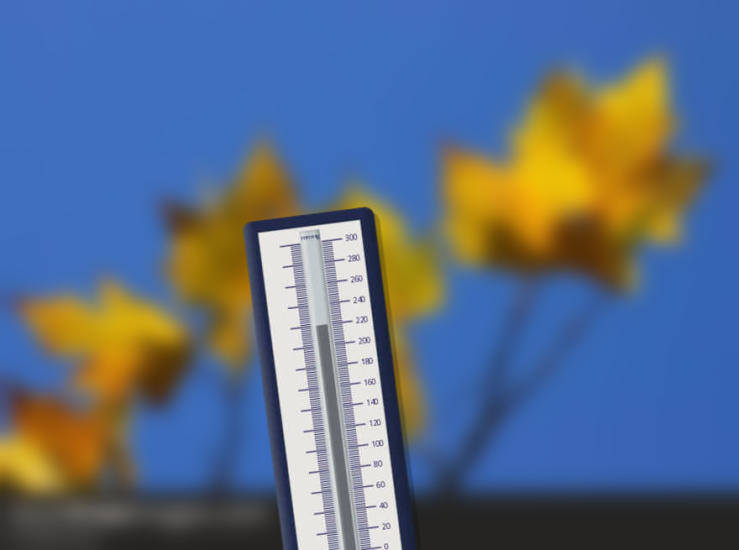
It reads value=220 unit=mmHg
